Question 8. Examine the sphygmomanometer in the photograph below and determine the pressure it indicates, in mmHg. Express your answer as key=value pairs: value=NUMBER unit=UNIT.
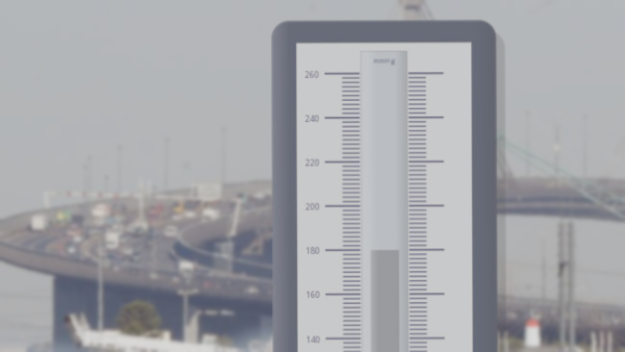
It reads value=180 unit=mmHg
